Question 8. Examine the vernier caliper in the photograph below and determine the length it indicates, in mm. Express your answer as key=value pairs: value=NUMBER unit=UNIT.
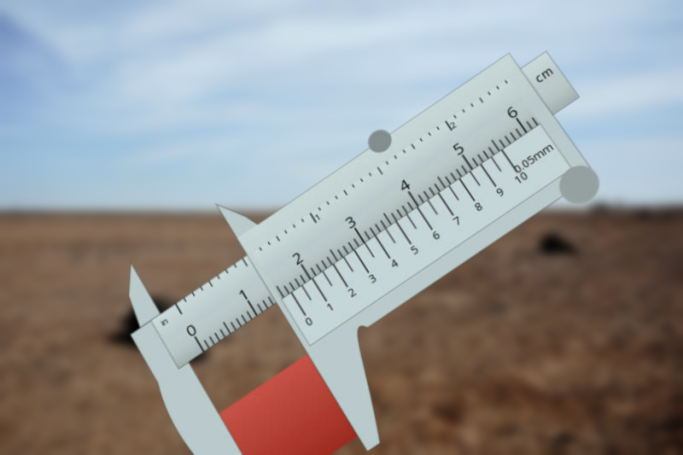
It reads value=16.4 unit=mm
